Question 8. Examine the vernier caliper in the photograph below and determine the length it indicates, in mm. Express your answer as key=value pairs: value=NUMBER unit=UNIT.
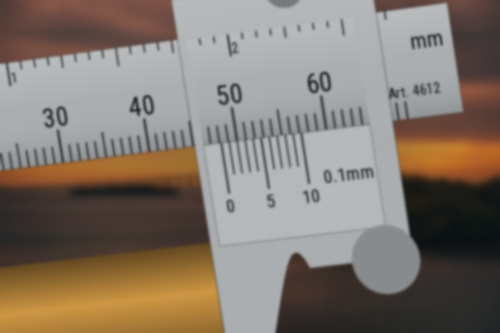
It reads value=48.2 unit=mm
